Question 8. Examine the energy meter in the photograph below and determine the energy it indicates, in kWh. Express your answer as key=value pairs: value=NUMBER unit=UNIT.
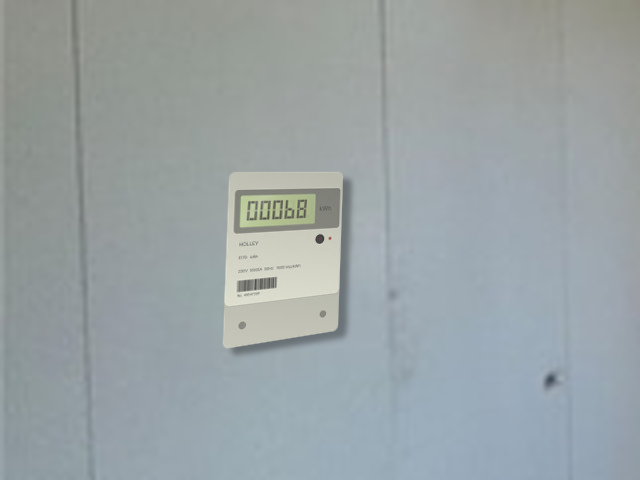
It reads value=68 unit=kWh
